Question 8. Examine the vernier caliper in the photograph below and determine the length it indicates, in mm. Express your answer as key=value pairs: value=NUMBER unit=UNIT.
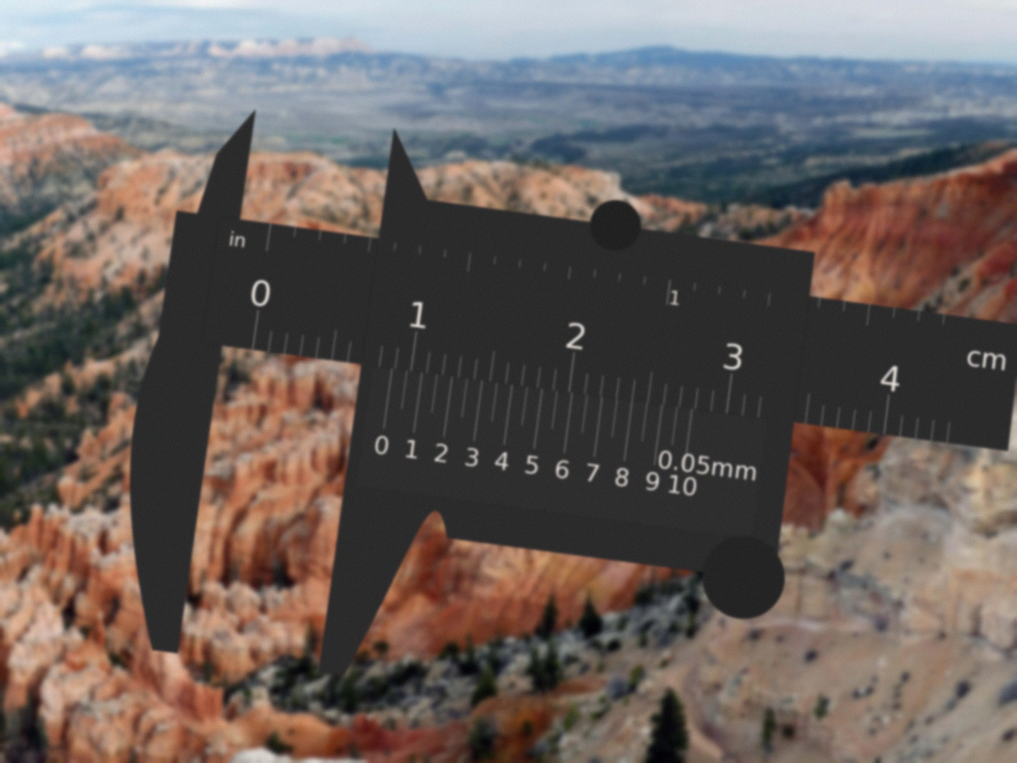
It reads value=8.8 unit=mm
